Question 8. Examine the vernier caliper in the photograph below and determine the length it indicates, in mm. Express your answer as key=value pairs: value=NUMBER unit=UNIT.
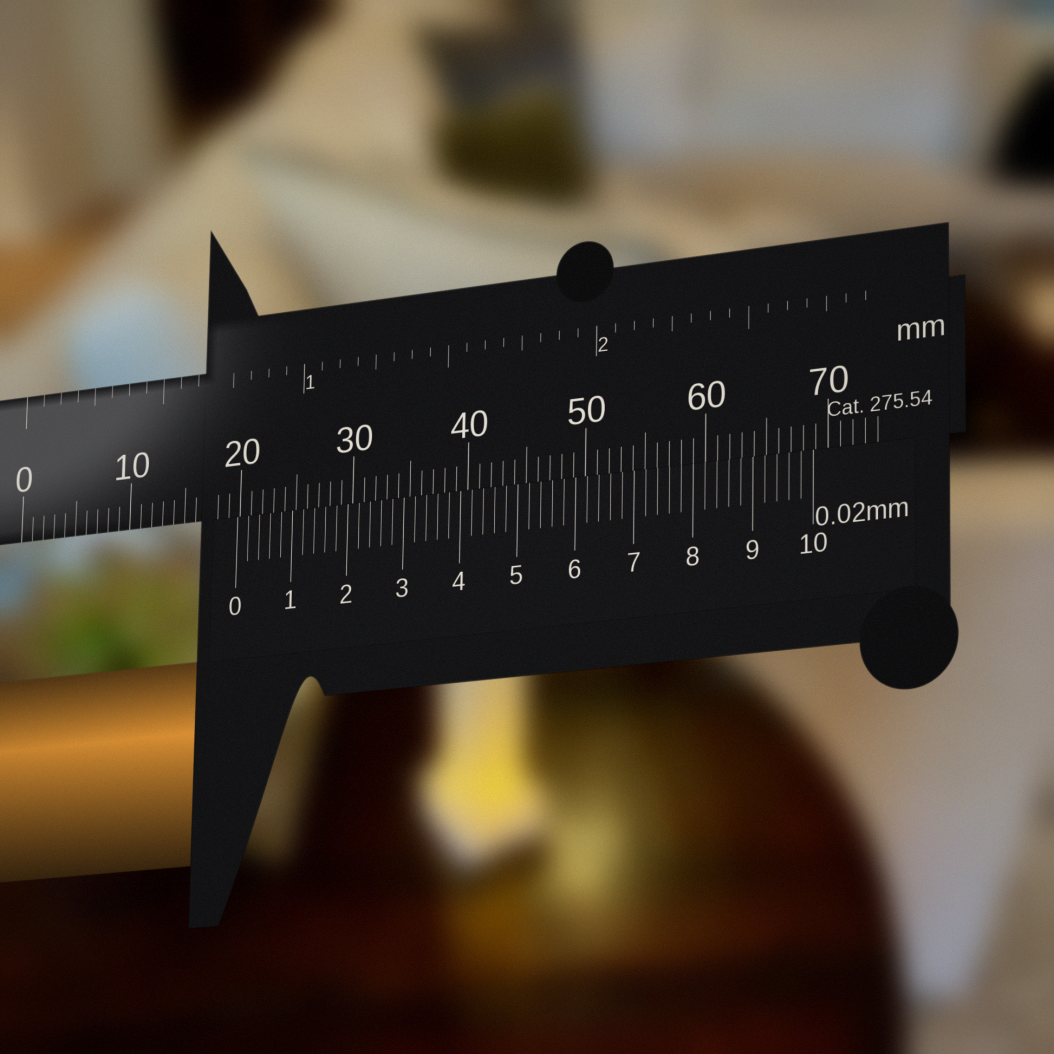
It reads value=19.8 unit=mm
